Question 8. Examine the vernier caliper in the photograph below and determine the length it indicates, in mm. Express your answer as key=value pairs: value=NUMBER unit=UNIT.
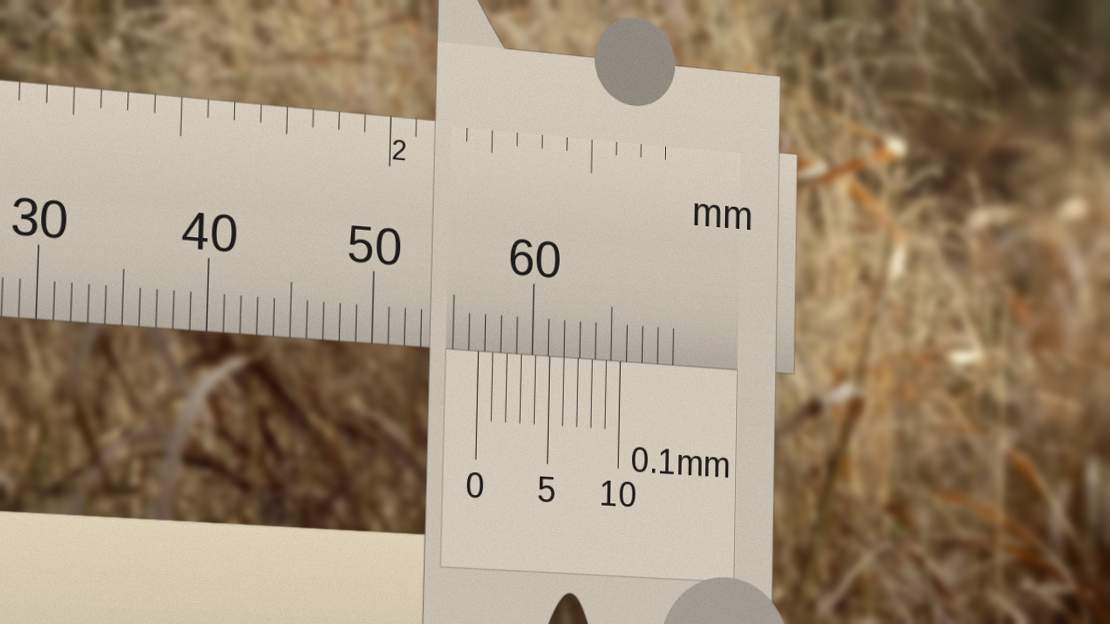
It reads value=56.6 unit=mm
